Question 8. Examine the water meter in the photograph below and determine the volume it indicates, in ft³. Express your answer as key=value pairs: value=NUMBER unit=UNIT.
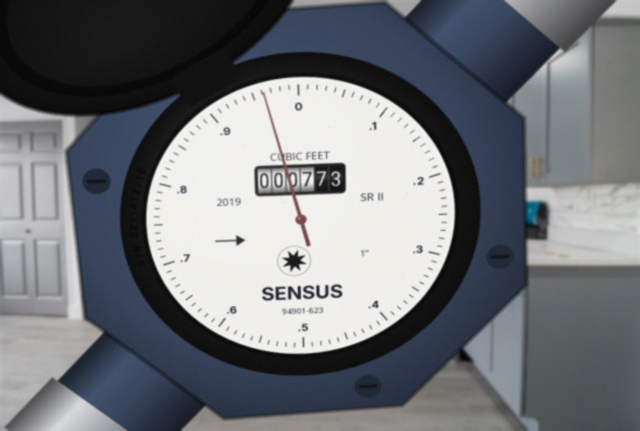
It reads value=772.96 unit=ft³
